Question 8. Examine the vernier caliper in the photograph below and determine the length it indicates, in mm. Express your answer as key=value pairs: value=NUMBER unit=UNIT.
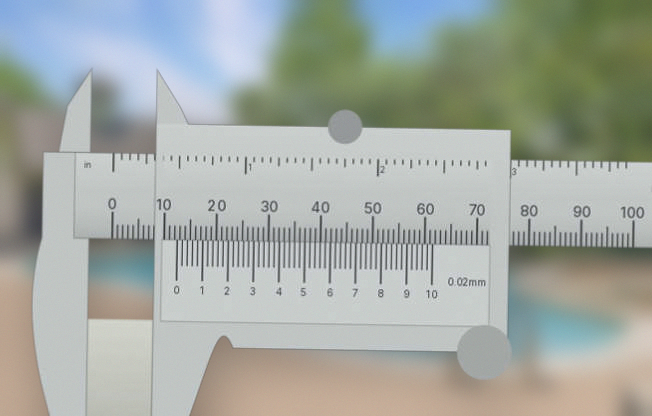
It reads value=12.5 unit=mm
